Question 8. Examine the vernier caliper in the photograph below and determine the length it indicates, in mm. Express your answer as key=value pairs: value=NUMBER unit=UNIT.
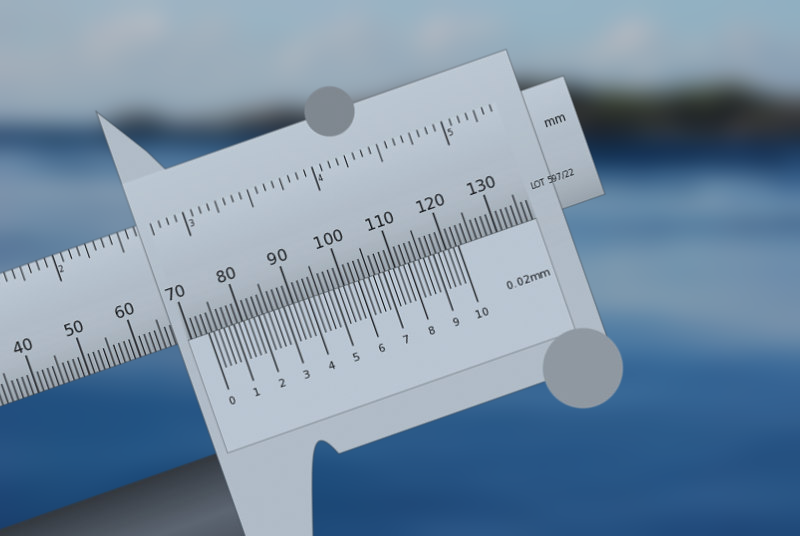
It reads value=73.4 unit=mm
